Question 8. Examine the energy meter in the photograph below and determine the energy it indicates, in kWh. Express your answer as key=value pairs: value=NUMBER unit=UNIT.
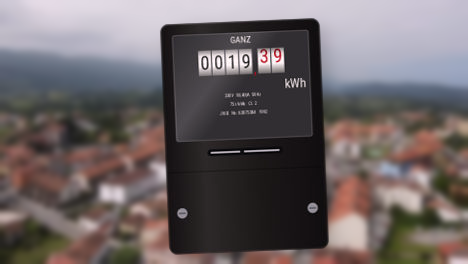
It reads value=19.39 unit=kWh
